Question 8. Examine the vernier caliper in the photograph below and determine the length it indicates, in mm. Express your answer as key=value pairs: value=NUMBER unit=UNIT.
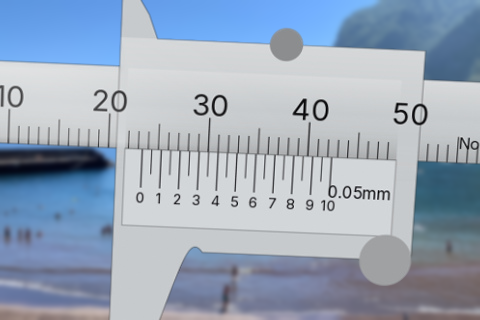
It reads value=23.4 unit=mm
